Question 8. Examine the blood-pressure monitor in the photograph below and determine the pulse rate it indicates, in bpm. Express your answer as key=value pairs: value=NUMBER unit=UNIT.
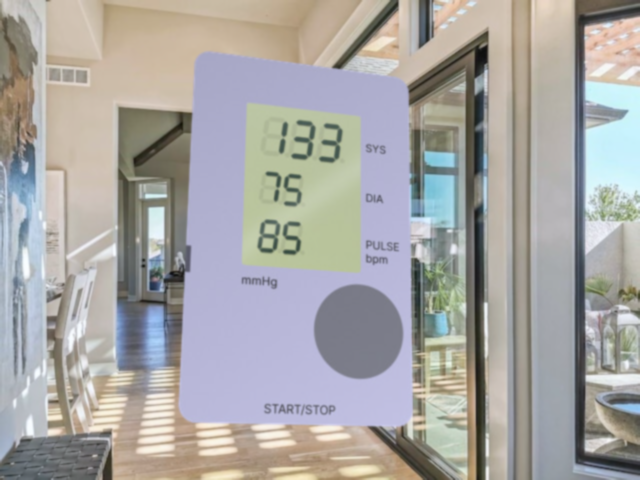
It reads value=85 unit=bpm
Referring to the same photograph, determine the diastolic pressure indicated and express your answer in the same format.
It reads value=75 unit=mmHg
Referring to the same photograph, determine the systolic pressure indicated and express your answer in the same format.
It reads value=133 unit=mmHg
